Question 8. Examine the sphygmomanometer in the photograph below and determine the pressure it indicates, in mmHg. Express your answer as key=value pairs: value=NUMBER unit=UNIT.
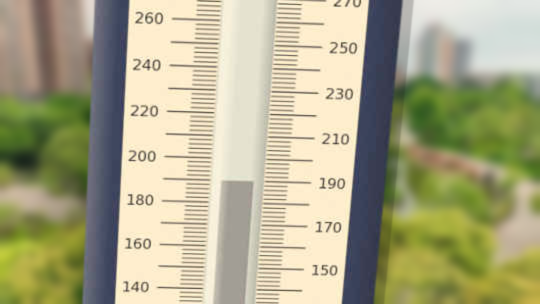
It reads value=190 unit=mmHg
